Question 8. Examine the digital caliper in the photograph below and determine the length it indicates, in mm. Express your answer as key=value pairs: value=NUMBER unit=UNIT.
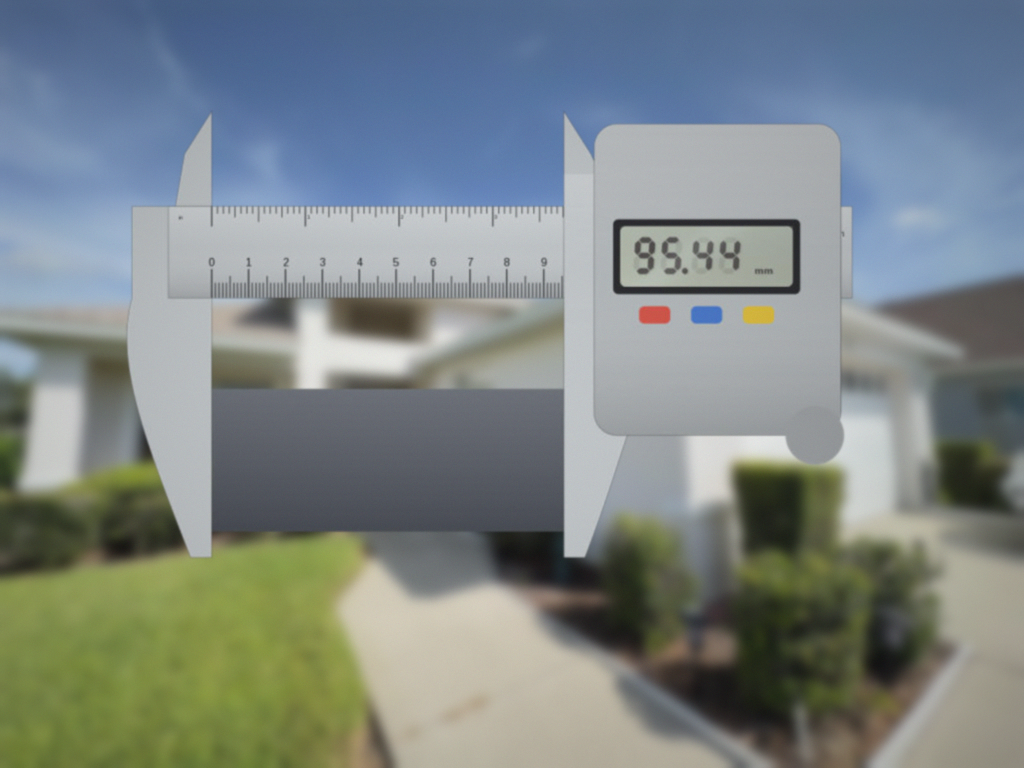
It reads value=95.44 unit=mm
